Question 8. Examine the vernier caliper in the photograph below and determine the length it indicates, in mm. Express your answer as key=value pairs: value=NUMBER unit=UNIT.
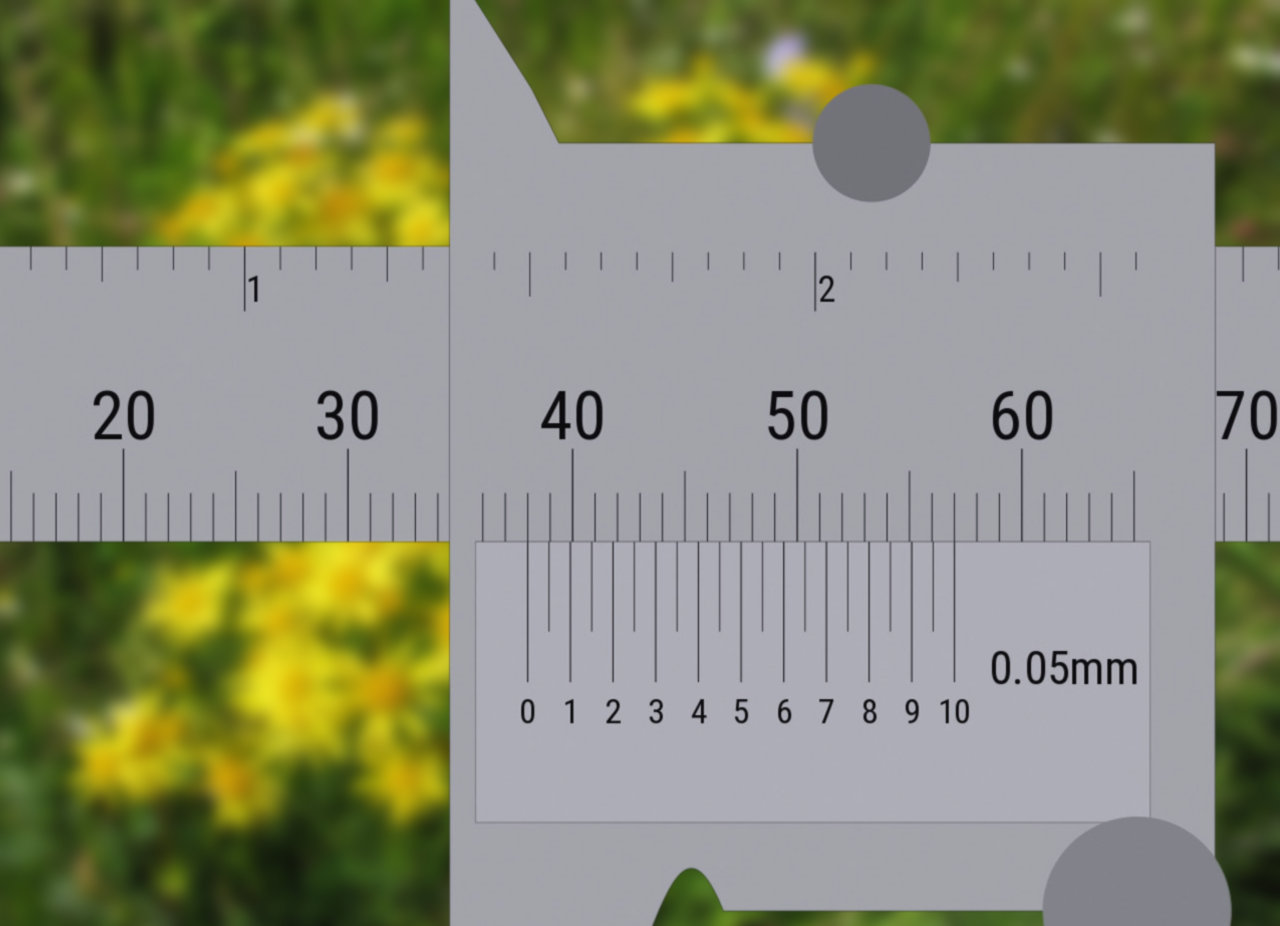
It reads value=38.0 unit=mm
